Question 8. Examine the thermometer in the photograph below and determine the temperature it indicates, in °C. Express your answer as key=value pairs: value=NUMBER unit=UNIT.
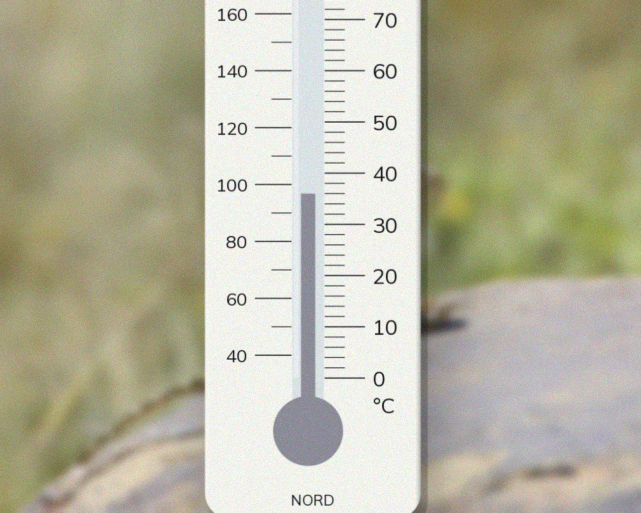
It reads value=36 unit=°C
